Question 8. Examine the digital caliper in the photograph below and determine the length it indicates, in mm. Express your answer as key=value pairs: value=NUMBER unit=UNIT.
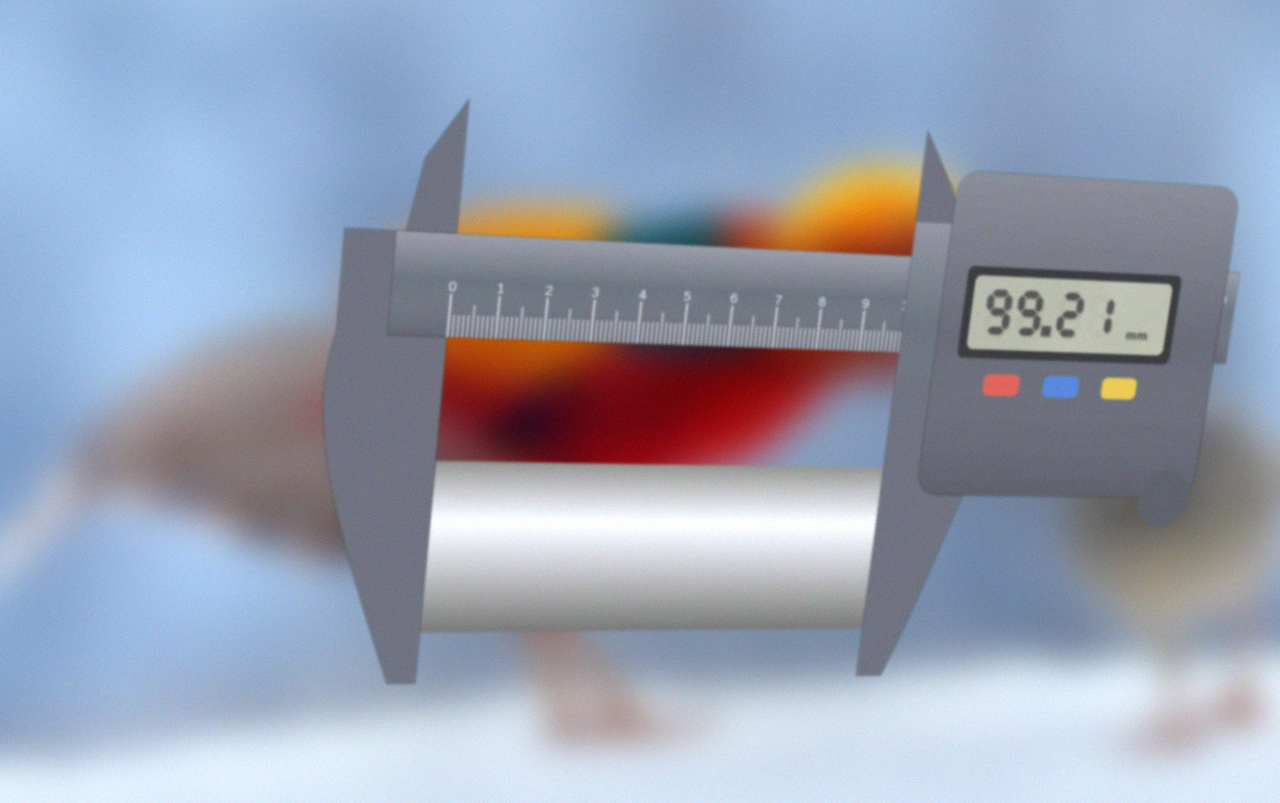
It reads value=99.21 unit=mm
